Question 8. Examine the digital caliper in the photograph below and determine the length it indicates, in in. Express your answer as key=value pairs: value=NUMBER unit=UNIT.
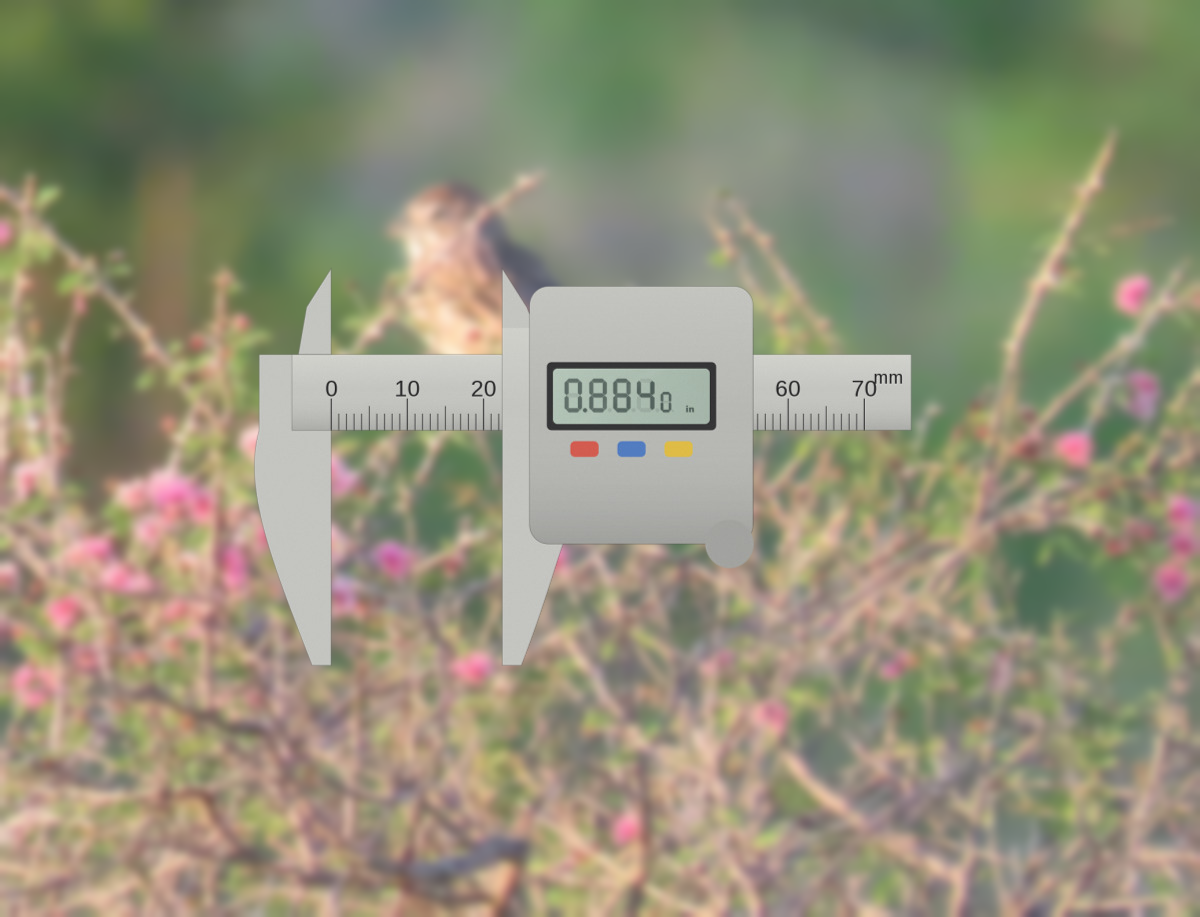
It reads value=0.8840 unit=in
